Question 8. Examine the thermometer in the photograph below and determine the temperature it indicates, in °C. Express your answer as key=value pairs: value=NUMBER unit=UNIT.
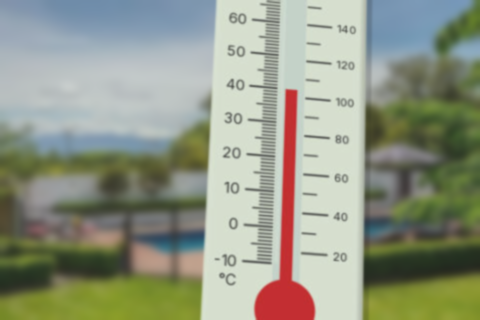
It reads value=40 unit=°C
